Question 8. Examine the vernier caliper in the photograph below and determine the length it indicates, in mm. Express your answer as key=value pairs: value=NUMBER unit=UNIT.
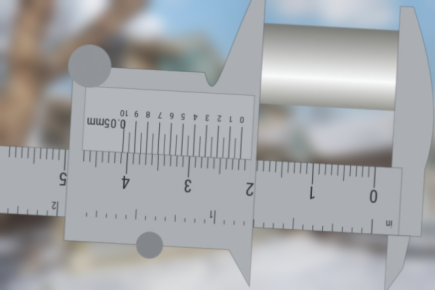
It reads value=21.8 unit=mm
